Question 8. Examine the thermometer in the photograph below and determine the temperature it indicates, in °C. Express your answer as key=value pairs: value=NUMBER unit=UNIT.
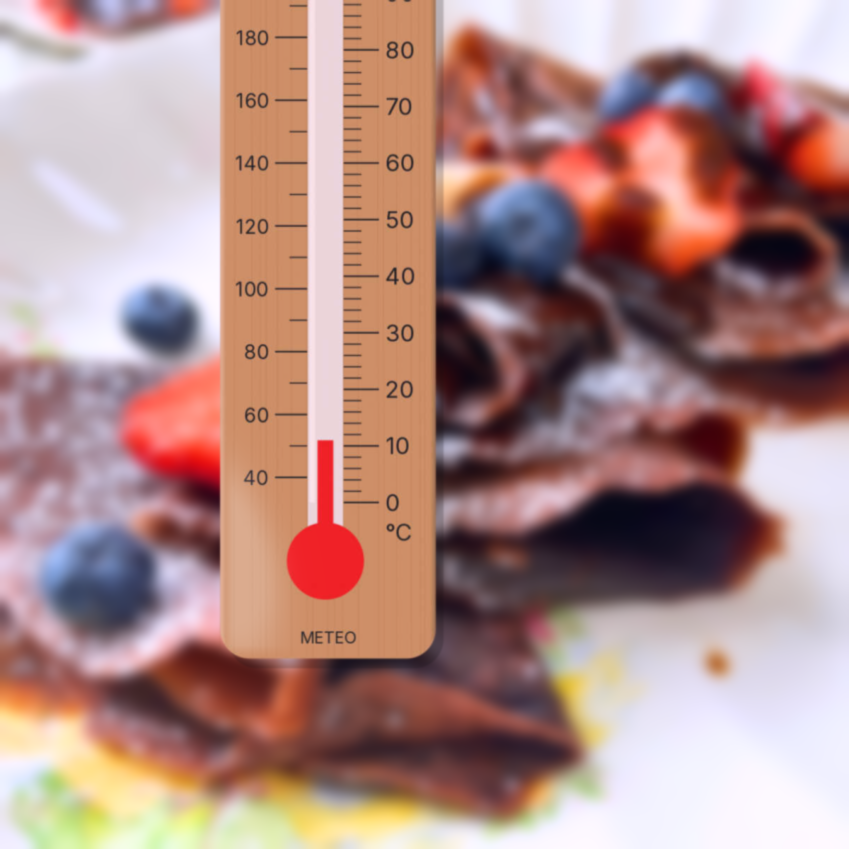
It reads value=11 unit=°C
